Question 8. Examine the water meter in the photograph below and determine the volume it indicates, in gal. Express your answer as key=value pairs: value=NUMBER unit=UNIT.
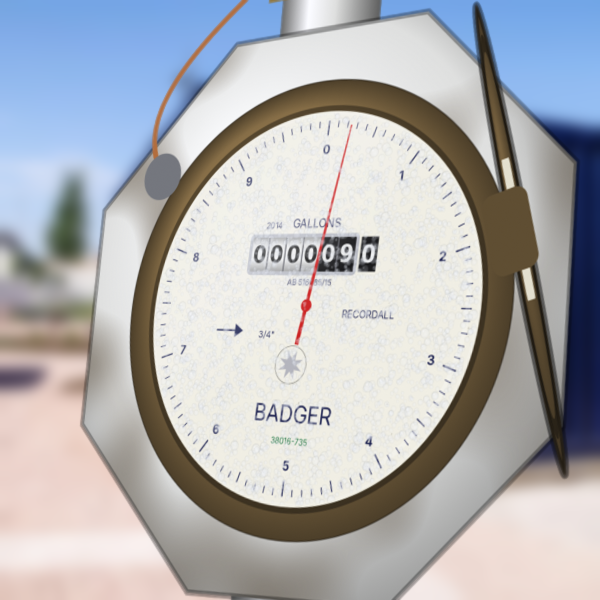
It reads value=90.2 unit=gal
